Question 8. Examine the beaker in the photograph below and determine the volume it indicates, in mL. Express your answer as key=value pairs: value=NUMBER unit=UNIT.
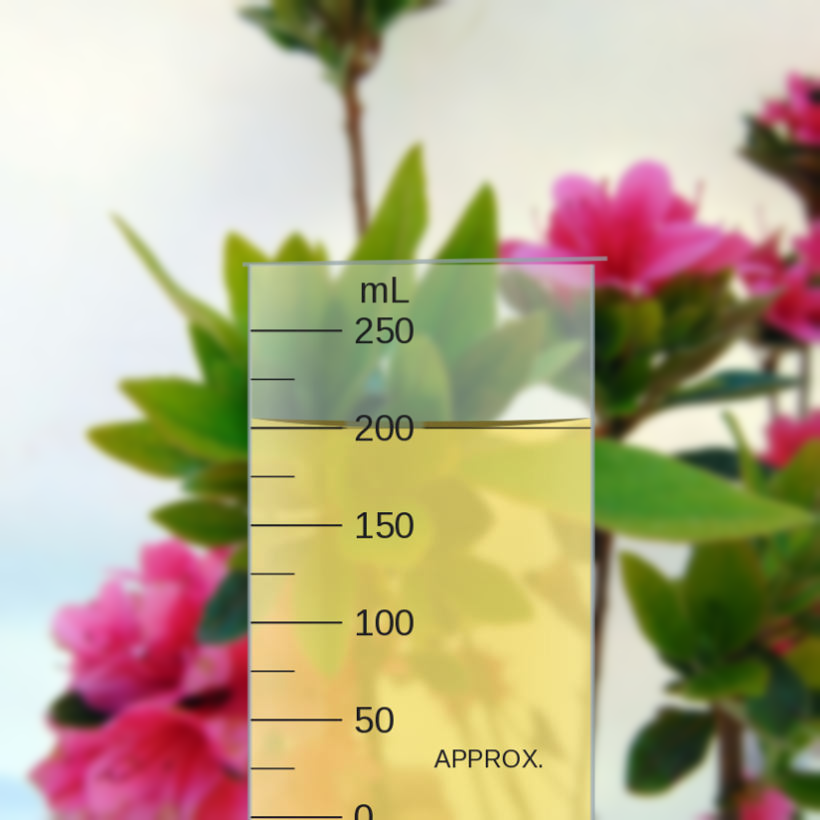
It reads value=200 unit=mL
